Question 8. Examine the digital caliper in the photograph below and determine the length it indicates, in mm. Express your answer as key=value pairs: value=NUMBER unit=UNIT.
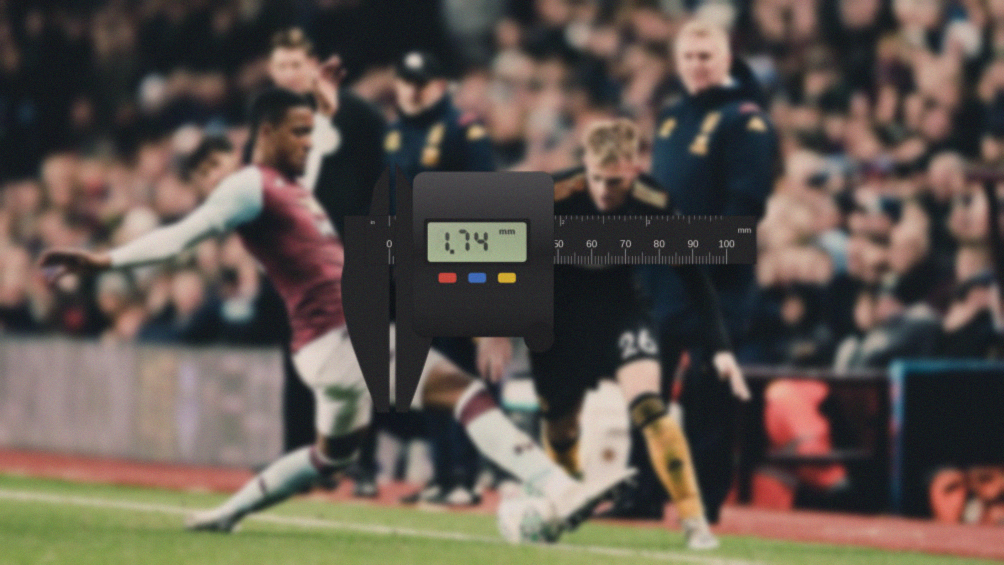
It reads value=1.74 unit=mm
